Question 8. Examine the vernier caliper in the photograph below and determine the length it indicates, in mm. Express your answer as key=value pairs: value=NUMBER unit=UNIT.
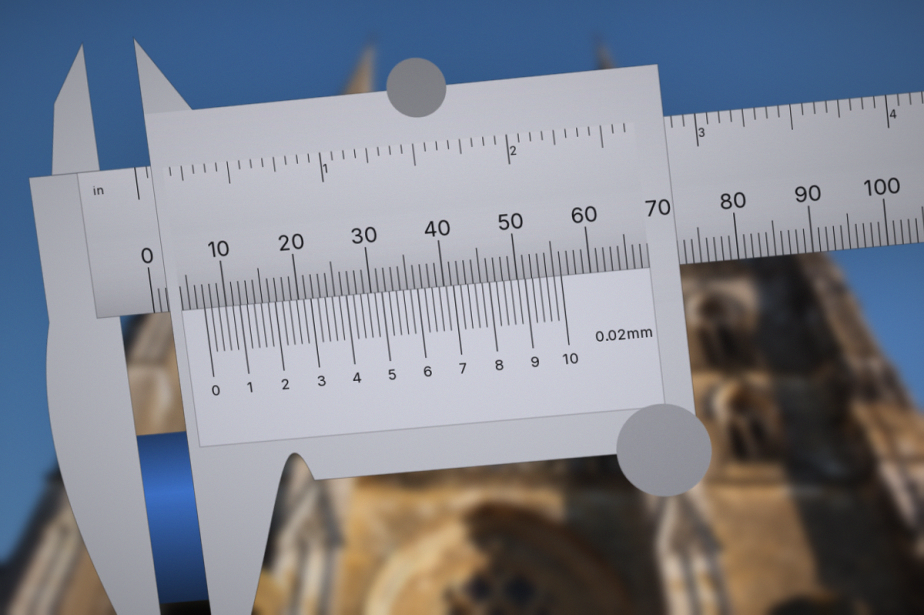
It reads value=7.0 unit=mm
